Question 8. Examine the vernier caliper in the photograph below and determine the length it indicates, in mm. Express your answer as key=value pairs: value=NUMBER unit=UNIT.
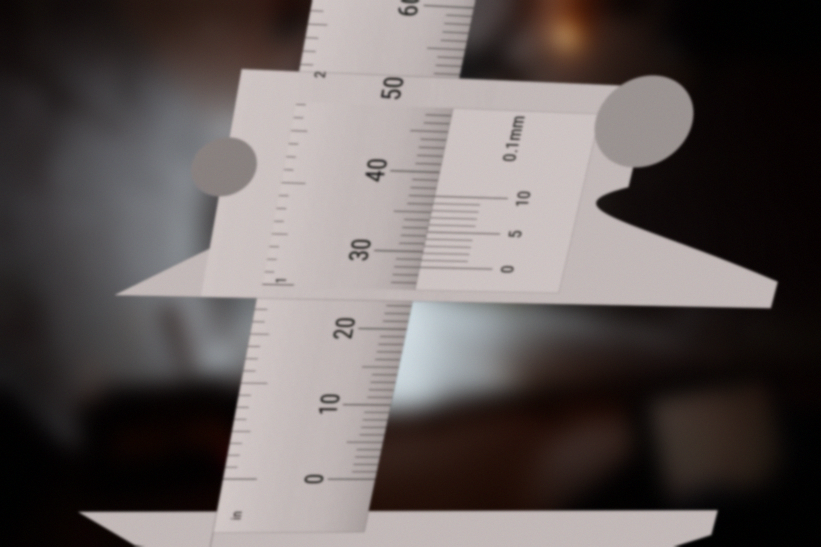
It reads value=28.0 unit=mm
